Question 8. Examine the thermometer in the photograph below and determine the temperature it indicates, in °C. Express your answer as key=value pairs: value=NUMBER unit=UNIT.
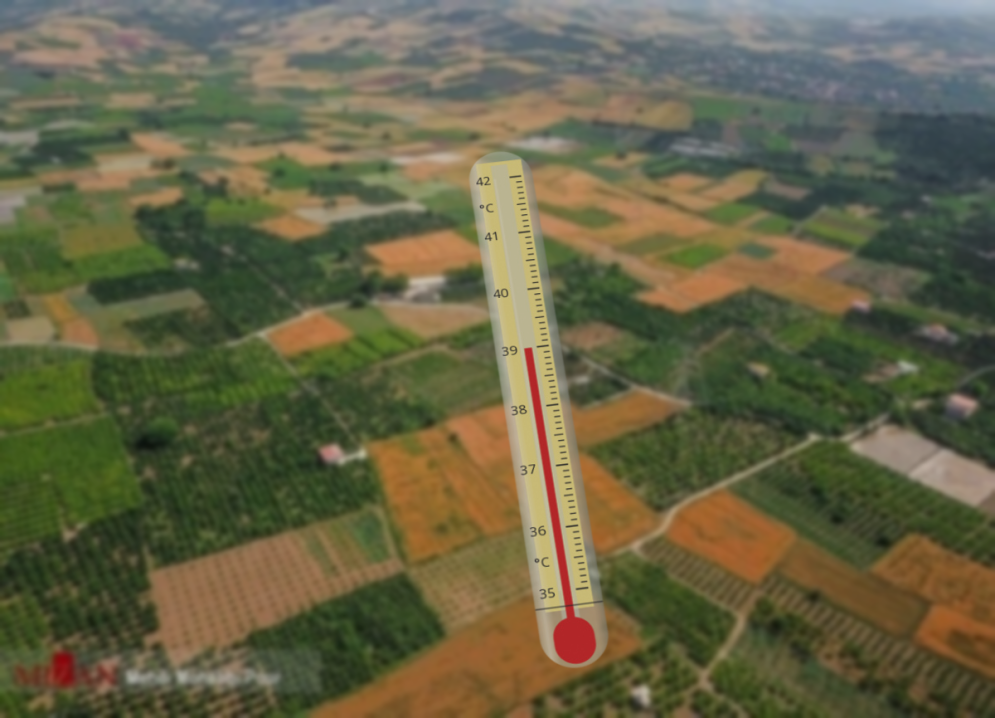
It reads value=39 unit=°C
